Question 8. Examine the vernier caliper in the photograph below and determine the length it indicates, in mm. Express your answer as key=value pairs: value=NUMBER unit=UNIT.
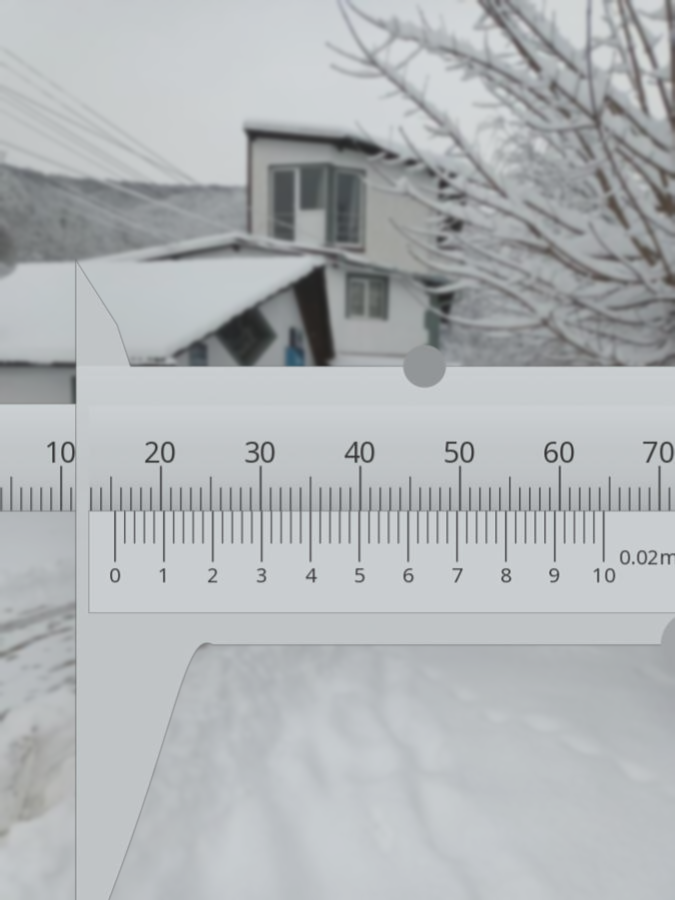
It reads value=15.4 unit=mm
